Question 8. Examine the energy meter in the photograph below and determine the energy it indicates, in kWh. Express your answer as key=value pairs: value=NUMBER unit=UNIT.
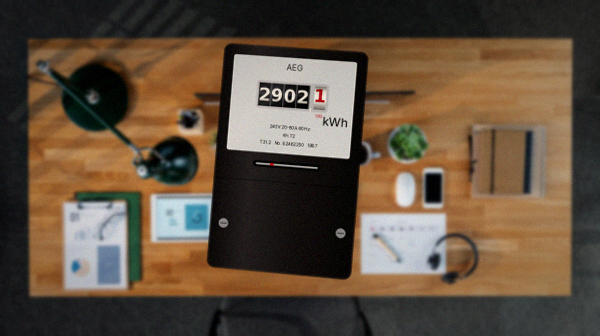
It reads value=2902.1 unit=kWh
